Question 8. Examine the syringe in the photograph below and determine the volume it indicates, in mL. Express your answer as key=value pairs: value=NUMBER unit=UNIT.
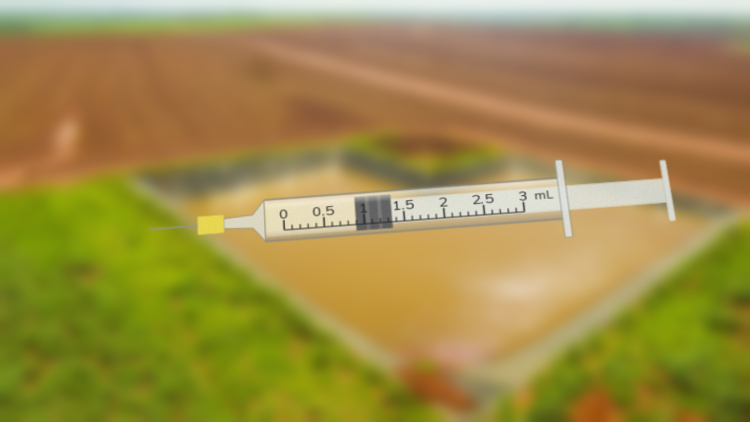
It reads value=0.9 unit=mL
